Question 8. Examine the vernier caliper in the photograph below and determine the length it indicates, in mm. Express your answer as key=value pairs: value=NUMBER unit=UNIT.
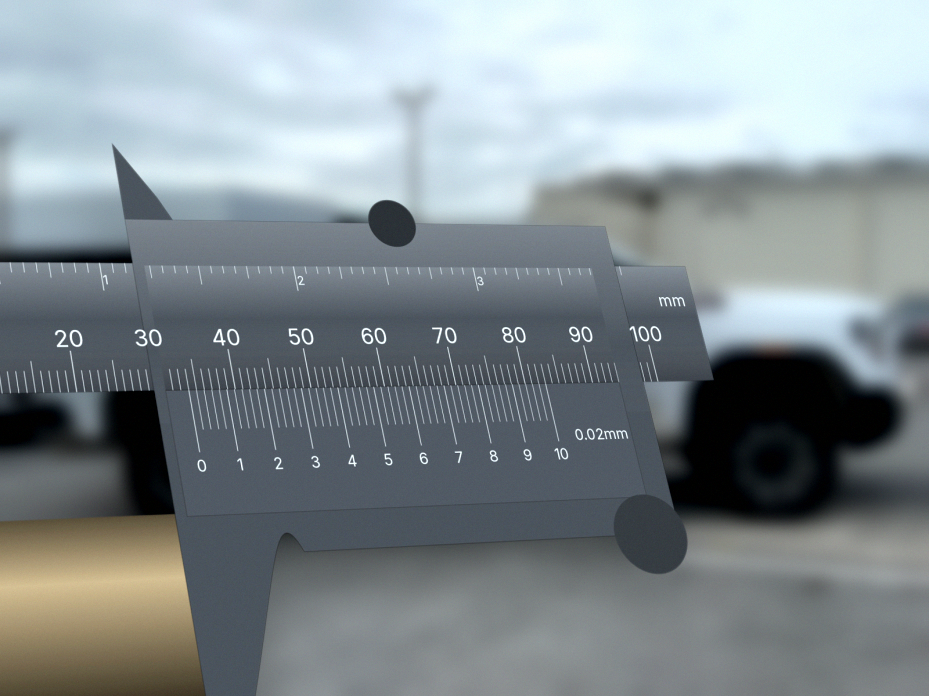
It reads value=34.0 unit=mm
